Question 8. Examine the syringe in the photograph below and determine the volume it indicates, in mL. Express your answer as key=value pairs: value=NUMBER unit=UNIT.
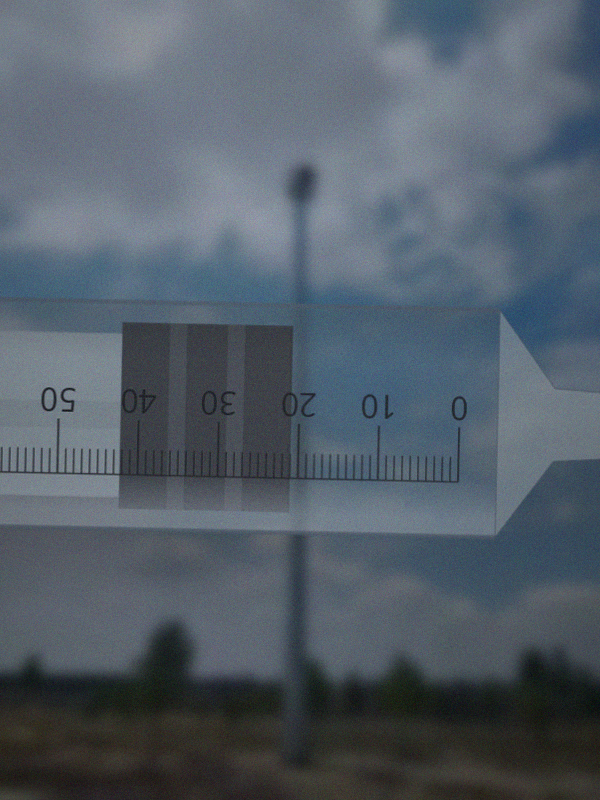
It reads value=21 unit=mL
